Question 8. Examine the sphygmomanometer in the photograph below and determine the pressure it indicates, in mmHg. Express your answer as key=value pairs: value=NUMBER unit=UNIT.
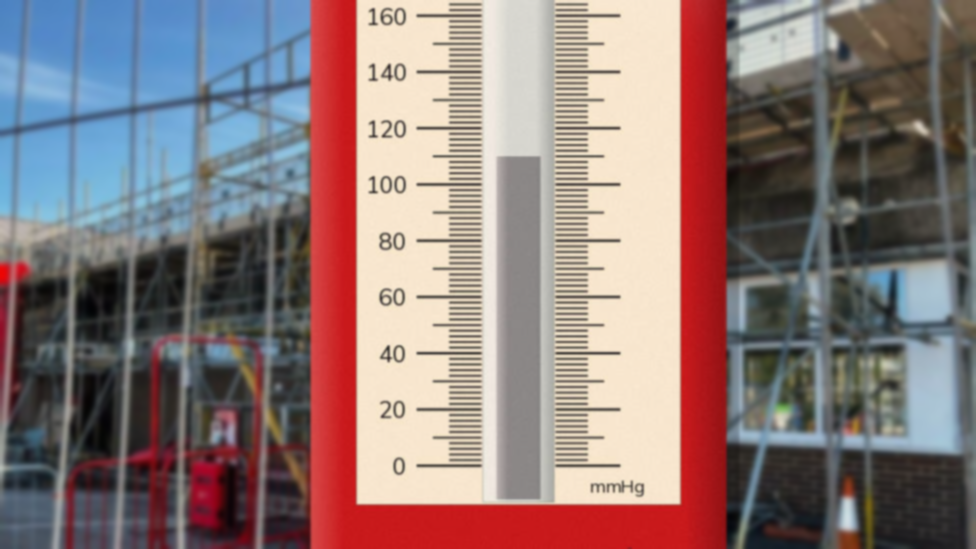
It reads value=110 unit=mmHg
